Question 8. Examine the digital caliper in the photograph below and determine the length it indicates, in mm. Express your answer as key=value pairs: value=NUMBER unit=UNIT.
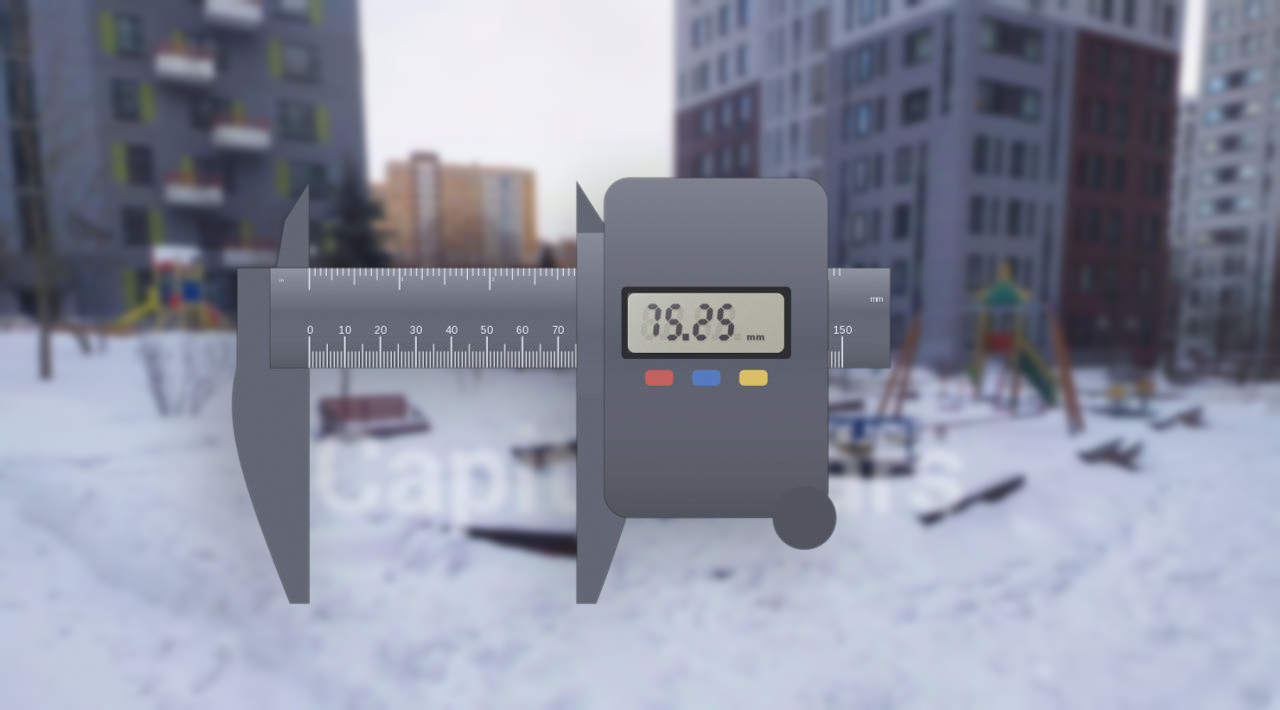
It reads value=75.25 unit=mm
